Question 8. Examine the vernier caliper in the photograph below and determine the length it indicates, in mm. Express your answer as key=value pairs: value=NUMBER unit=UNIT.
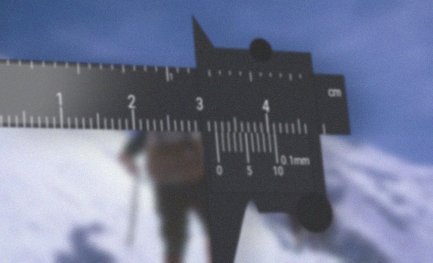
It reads value=32.0 unit=mm
